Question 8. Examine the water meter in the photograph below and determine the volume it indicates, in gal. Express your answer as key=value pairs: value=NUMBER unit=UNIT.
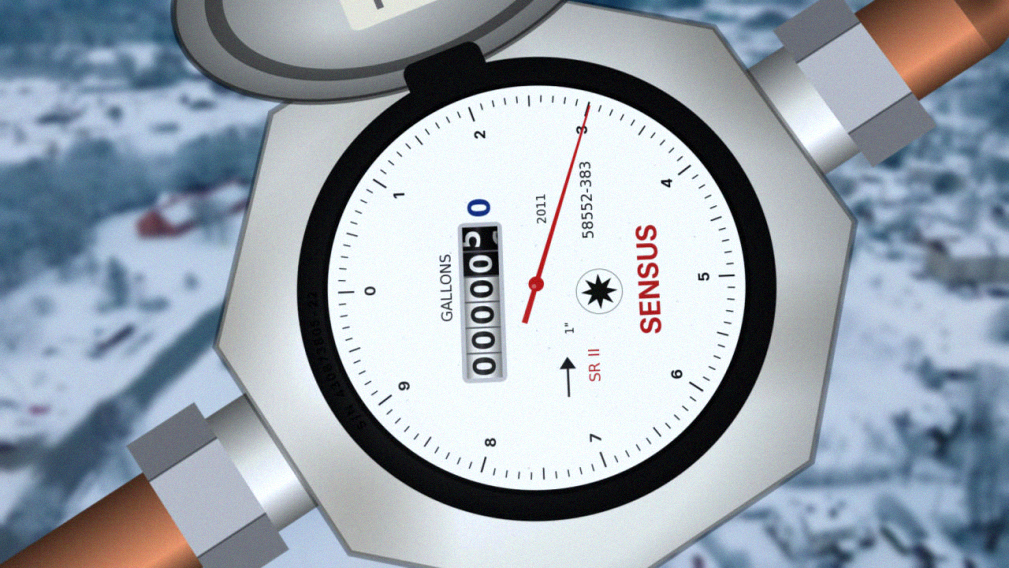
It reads value=53.0 unit=gal
